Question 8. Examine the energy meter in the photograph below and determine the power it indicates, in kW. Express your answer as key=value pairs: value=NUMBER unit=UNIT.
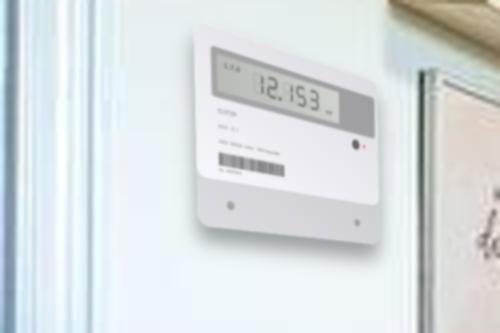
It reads value=12.153 unit=kW
